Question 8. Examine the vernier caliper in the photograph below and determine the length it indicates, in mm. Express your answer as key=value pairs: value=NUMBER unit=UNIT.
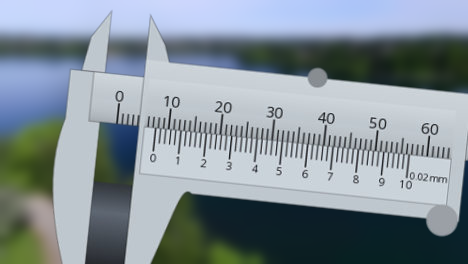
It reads value=7.5 unit=mm
